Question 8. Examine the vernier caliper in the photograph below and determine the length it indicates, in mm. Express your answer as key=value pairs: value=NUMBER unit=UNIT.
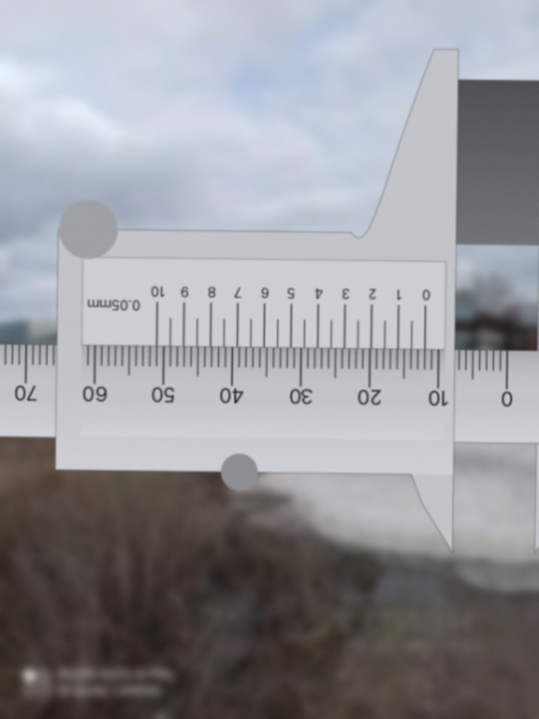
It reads value=12.0 unit=mm
